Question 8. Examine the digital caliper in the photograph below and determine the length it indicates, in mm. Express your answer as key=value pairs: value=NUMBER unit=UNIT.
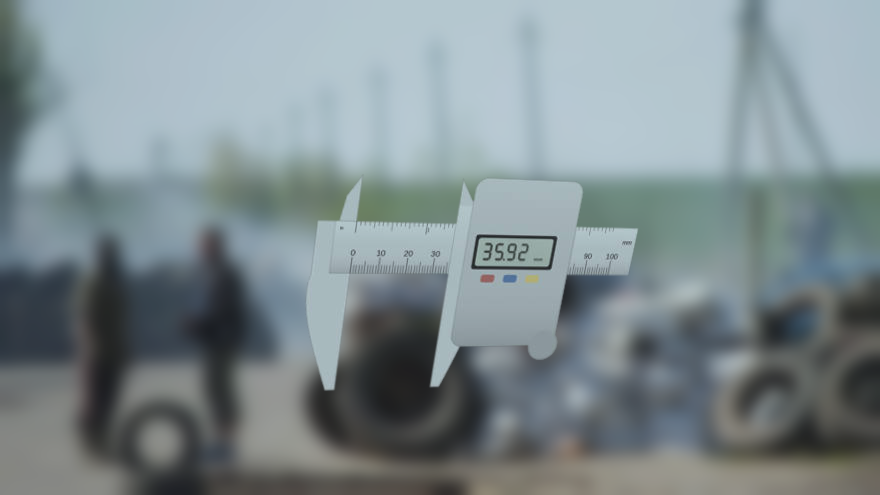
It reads value=35.92 unit=mm
